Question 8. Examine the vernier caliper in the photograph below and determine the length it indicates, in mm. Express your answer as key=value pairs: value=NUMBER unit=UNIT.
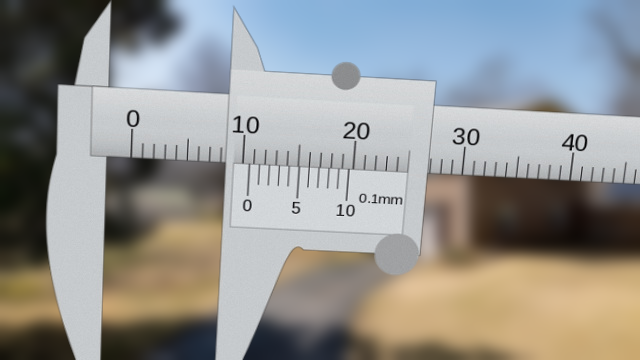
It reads value=10.6 unit=mm
